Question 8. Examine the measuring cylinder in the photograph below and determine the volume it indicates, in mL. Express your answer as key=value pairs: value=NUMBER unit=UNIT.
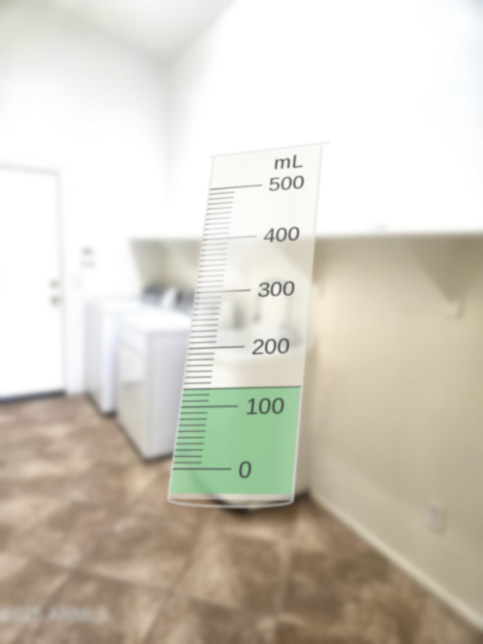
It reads value=130 unit=mL
